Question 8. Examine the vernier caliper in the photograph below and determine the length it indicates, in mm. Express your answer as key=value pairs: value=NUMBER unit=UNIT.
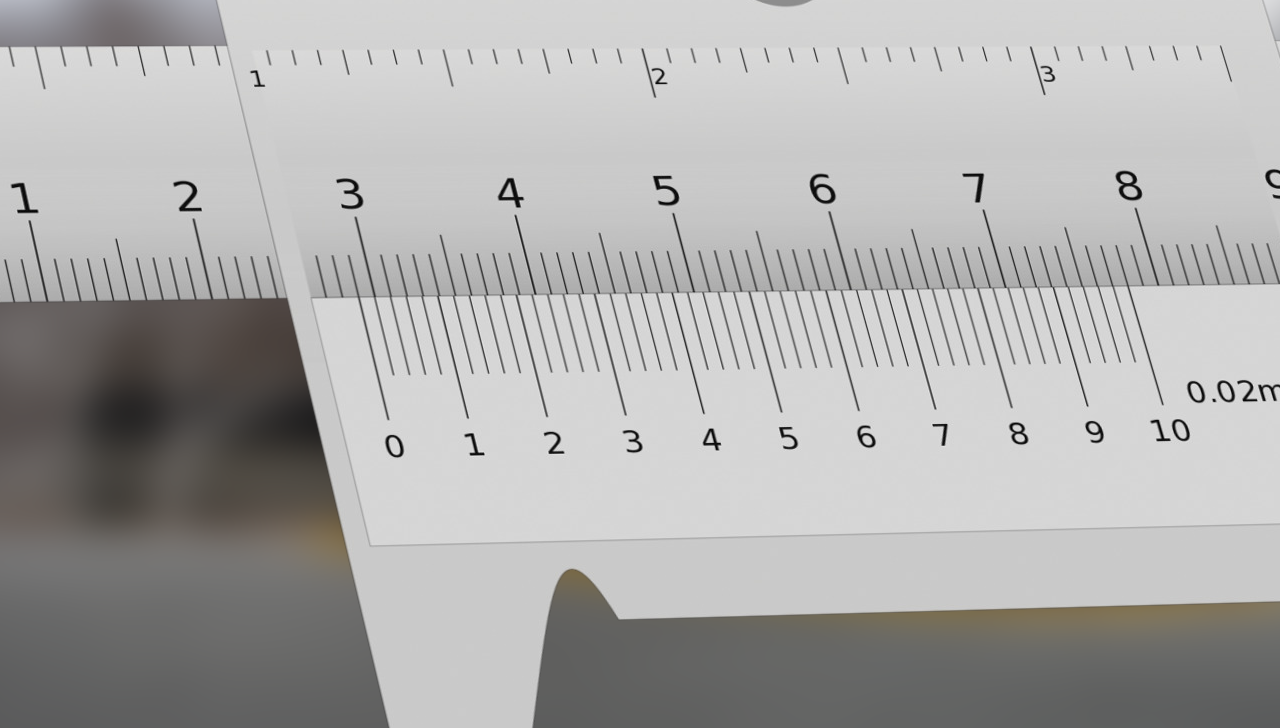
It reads value=29.0 unit=mm
